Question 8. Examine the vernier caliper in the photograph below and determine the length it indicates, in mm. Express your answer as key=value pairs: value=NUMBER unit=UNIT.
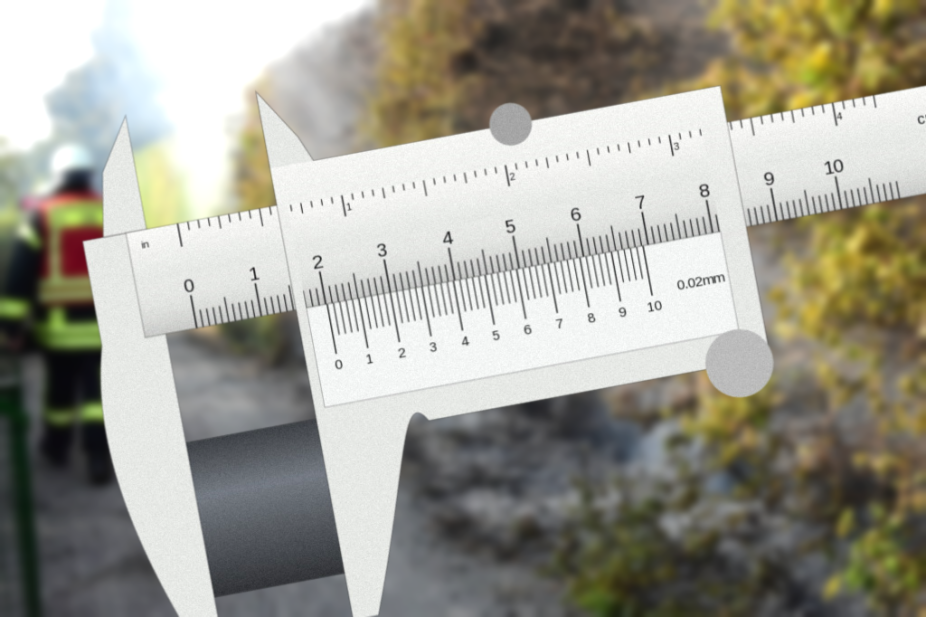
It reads value=20.2 unit=mm
